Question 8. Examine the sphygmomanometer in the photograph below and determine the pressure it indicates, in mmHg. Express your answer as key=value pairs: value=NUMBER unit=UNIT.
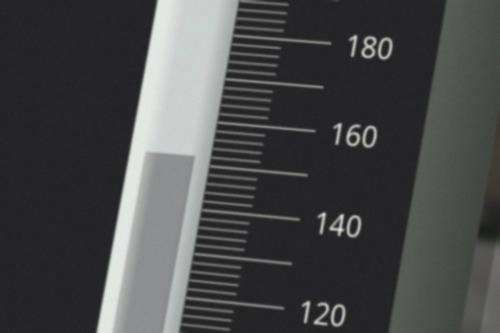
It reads value=152 unit=mmHg
